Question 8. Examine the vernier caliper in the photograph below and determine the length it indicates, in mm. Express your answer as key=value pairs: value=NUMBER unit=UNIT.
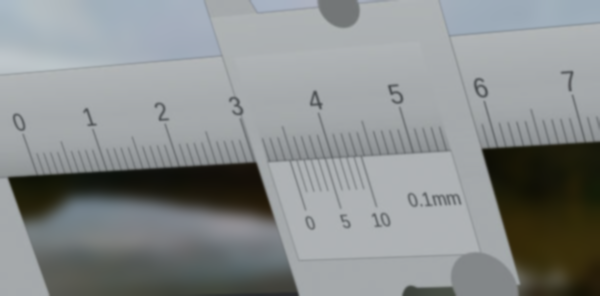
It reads value=34.6 unit=mm
